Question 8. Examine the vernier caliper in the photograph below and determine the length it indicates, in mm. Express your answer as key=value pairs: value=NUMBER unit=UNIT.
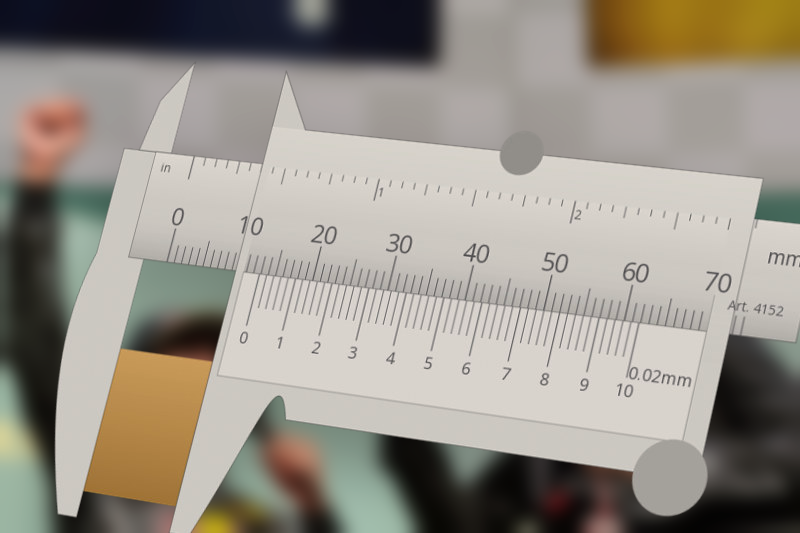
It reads value=12.8 unit=mm
